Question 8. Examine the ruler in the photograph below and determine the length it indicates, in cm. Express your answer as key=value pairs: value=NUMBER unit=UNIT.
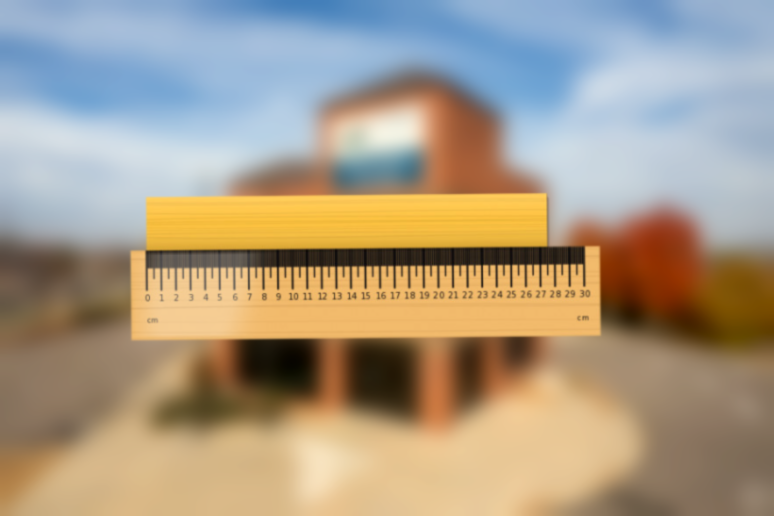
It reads value=27.5 unit=cm
